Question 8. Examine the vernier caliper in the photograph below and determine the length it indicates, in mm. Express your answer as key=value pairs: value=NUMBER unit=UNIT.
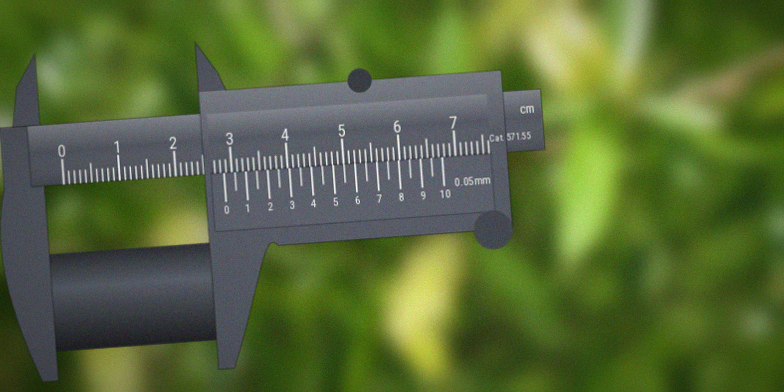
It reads value=28.6 unit=mm
